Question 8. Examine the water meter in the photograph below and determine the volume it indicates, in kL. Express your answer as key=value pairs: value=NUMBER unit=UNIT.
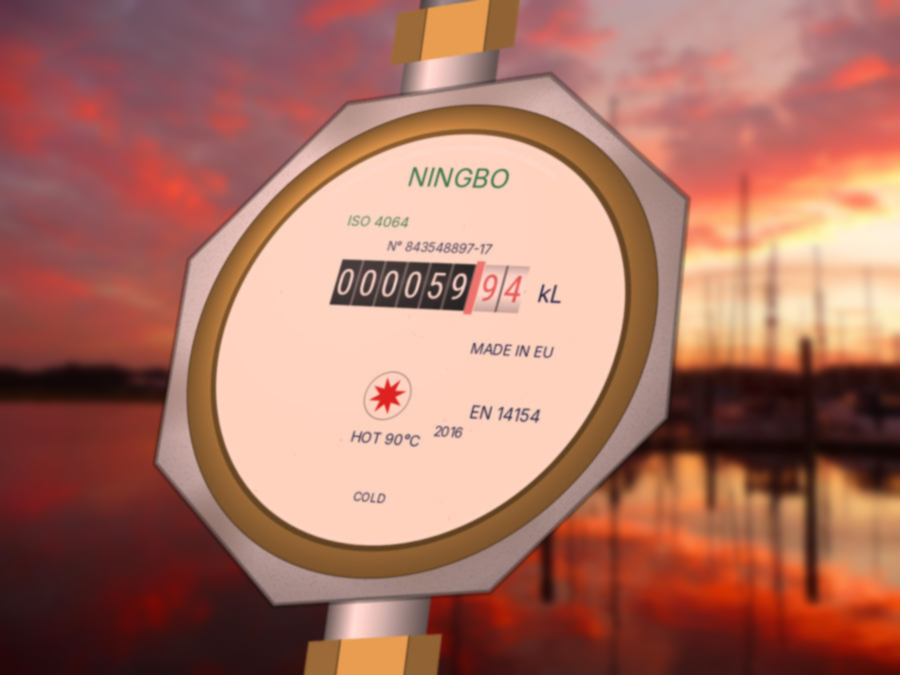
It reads value=59.94 unit=kL
